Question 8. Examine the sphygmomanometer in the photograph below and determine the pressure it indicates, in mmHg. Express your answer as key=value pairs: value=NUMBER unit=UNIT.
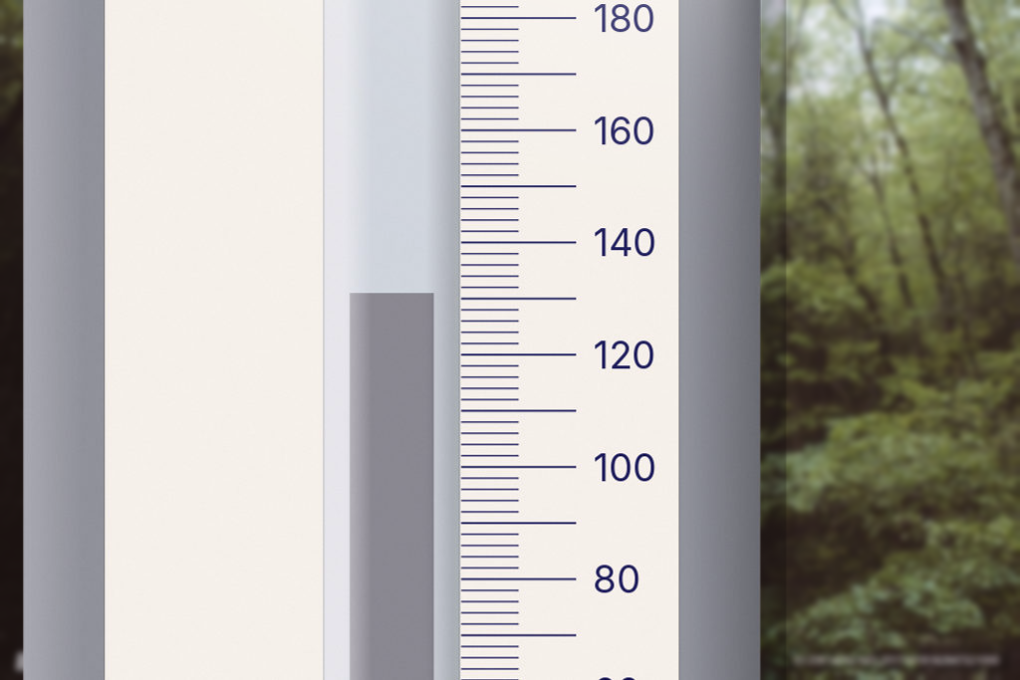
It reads value=131 unit=mmHg
